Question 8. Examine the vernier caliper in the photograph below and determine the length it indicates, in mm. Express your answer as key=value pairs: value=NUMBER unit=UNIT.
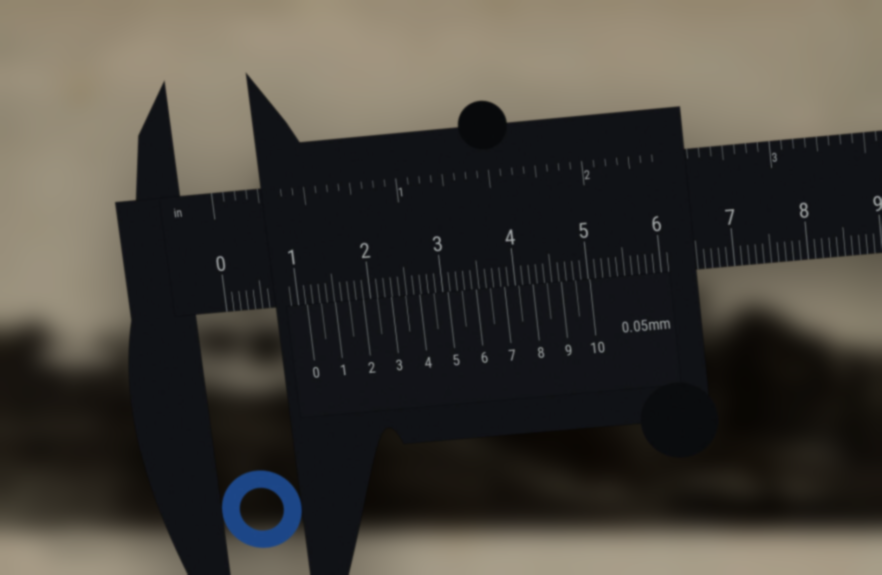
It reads value=11.2 unit=mm
